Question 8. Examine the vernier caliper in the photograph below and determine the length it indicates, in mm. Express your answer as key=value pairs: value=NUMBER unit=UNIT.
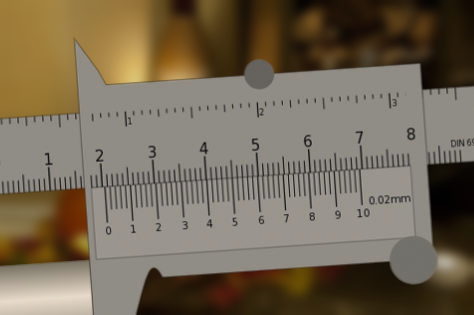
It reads value=20.5 unit=mm
